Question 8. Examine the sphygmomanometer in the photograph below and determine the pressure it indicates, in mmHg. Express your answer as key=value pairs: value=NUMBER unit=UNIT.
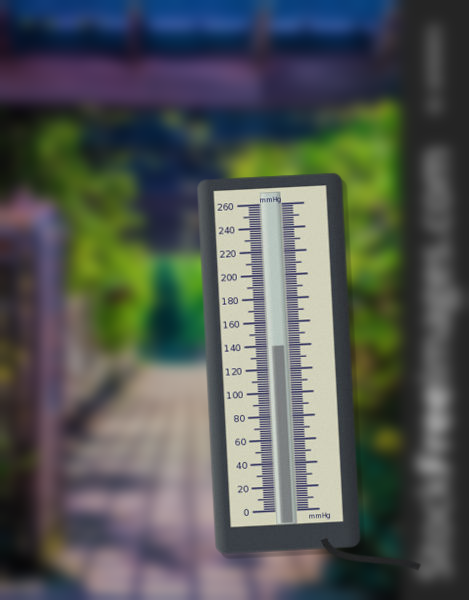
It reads value=140 unit=mmHg
